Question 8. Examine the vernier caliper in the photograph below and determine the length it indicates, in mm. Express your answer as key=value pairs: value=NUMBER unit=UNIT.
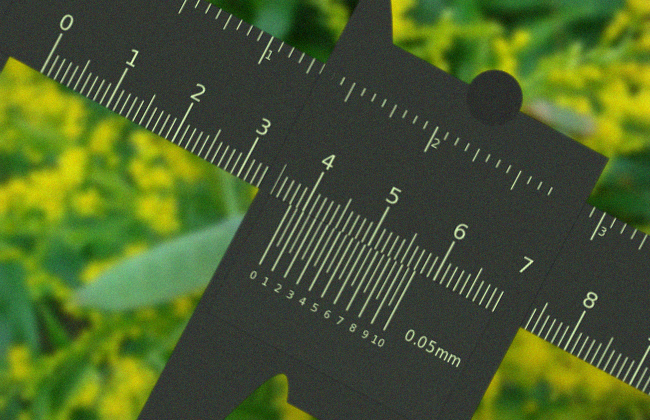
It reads value=38.2 unit=mm
